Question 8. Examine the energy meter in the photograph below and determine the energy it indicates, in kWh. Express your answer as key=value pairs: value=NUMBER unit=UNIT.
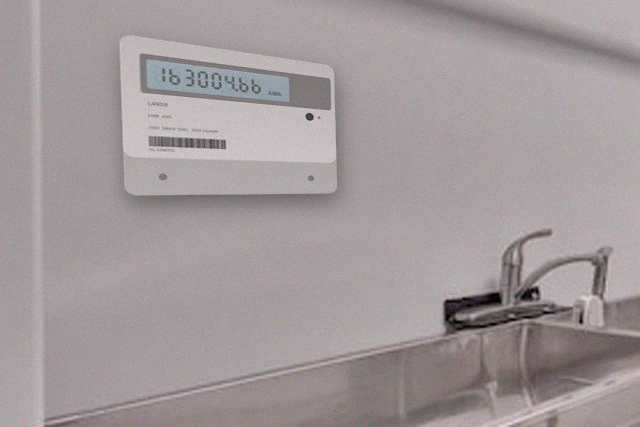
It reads value=163004.66 unit=kWh
